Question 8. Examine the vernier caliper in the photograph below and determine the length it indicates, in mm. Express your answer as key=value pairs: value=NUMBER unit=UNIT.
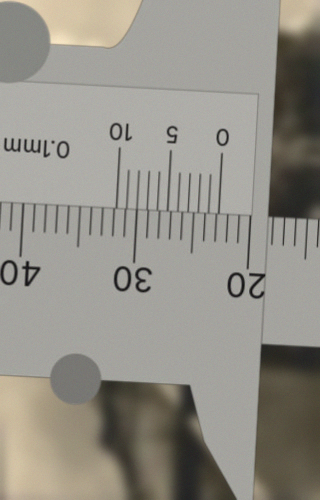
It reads value=22.8 unit=mm
